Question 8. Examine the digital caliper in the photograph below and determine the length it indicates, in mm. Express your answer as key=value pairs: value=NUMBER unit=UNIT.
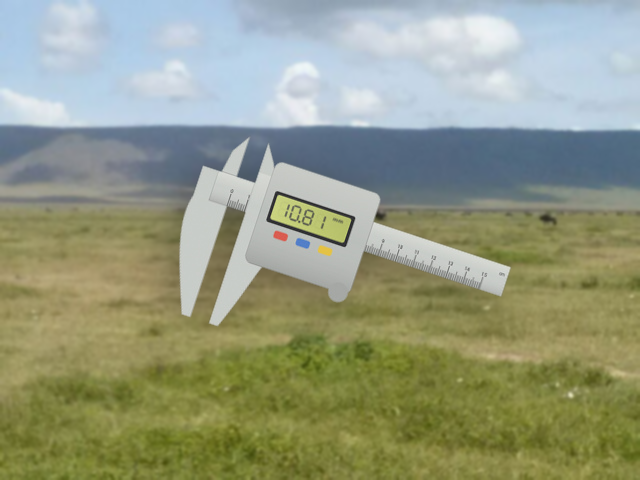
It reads value=10.81 unit=mm
